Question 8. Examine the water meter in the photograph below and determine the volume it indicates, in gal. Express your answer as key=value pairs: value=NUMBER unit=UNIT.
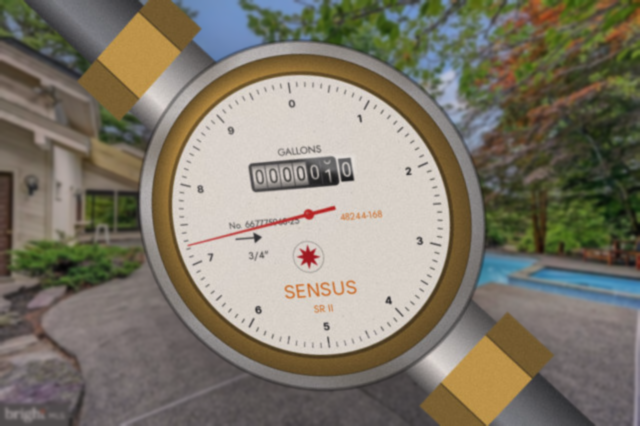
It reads value=7.2 unit=gal
